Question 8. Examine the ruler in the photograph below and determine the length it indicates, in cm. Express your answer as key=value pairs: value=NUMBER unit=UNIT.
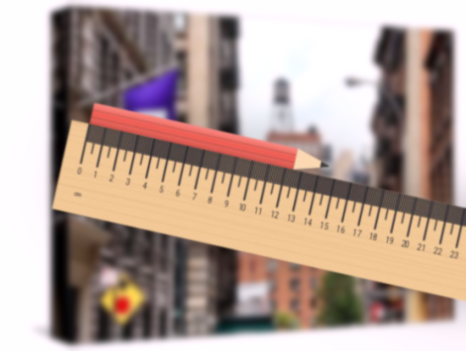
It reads value=14.5 unit=cm
